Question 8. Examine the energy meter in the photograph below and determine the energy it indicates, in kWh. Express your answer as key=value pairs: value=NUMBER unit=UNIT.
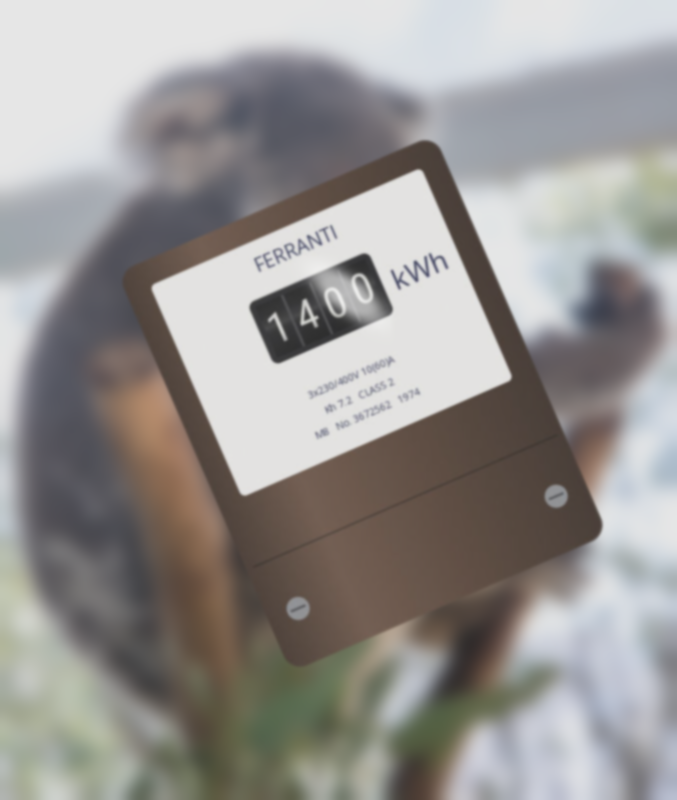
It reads value=1400 unit=kWh
